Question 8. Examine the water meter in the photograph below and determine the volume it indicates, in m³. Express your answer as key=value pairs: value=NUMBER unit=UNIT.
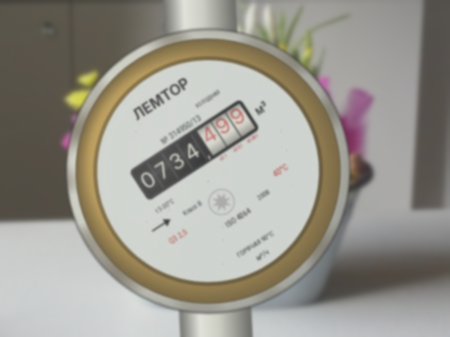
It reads value=734.499 unit=m³
